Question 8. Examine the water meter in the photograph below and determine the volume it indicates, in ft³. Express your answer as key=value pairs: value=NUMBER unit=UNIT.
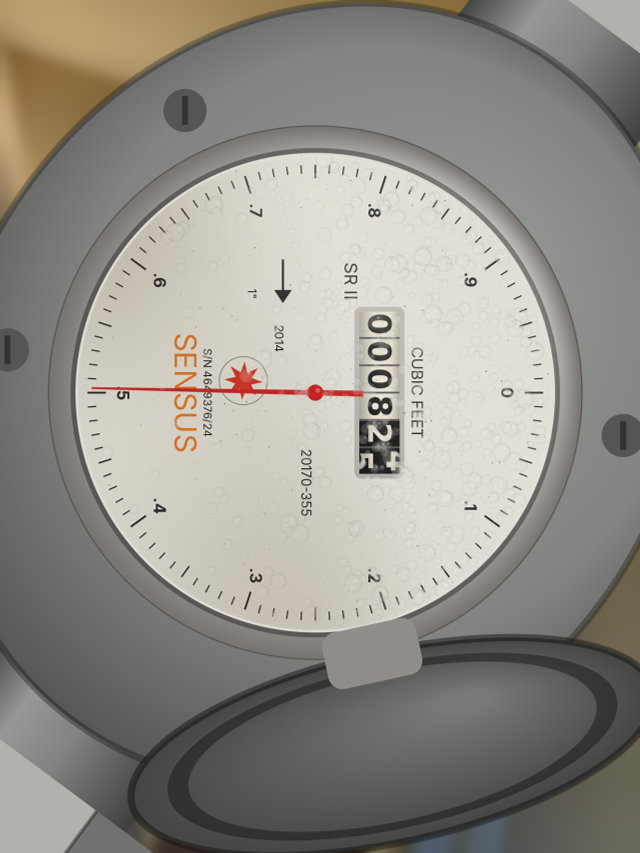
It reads value=824.50 unit=ft³
